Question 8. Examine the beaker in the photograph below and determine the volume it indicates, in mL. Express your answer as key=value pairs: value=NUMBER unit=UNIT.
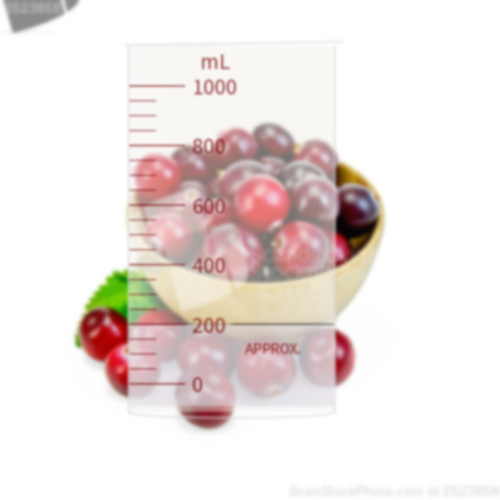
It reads value=200 unit=mL
